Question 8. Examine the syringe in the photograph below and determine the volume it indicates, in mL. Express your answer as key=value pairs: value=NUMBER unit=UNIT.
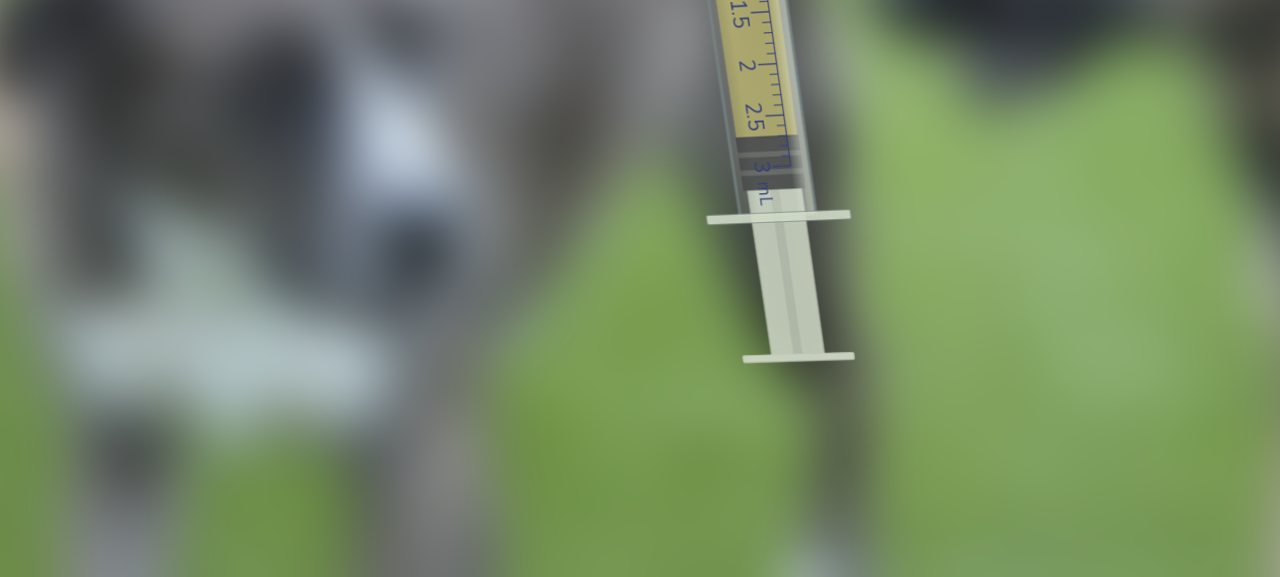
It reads value=2.7 unit=mL
